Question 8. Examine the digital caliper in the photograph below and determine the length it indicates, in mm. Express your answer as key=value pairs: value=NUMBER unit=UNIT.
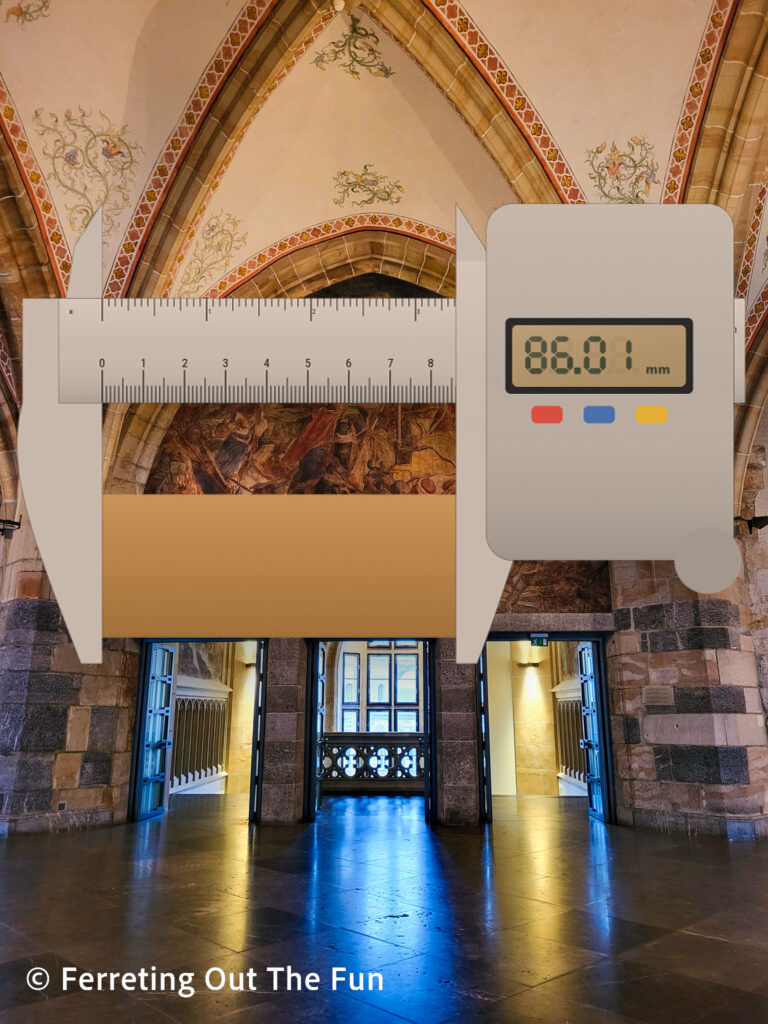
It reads value=86.01 unit=mm
